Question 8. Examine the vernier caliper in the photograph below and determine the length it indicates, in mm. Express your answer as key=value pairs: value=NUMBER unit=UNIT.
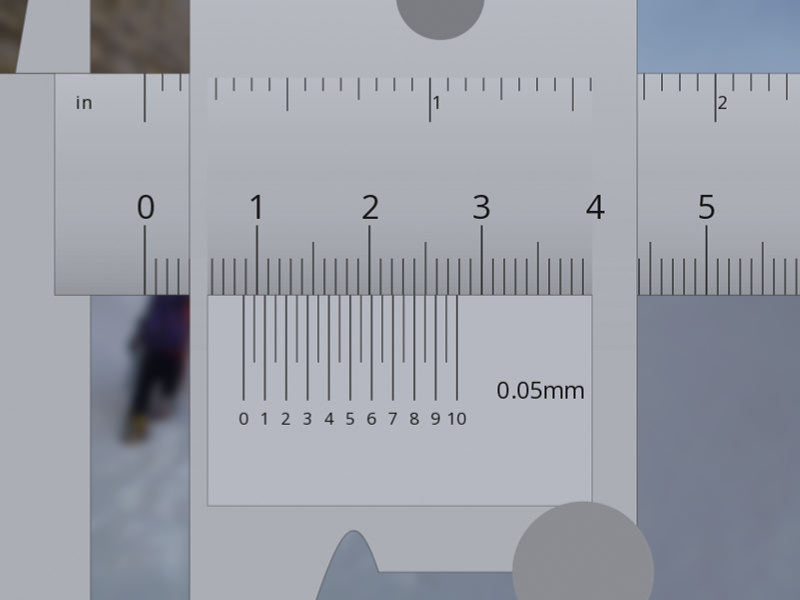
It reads value=8.8 unit=mm
